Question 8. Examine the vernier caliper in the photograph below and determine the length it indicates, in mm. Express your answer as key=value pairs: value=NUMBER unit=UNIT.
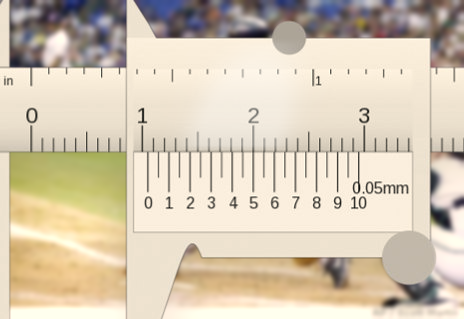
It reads value=10.5 unit=mm
